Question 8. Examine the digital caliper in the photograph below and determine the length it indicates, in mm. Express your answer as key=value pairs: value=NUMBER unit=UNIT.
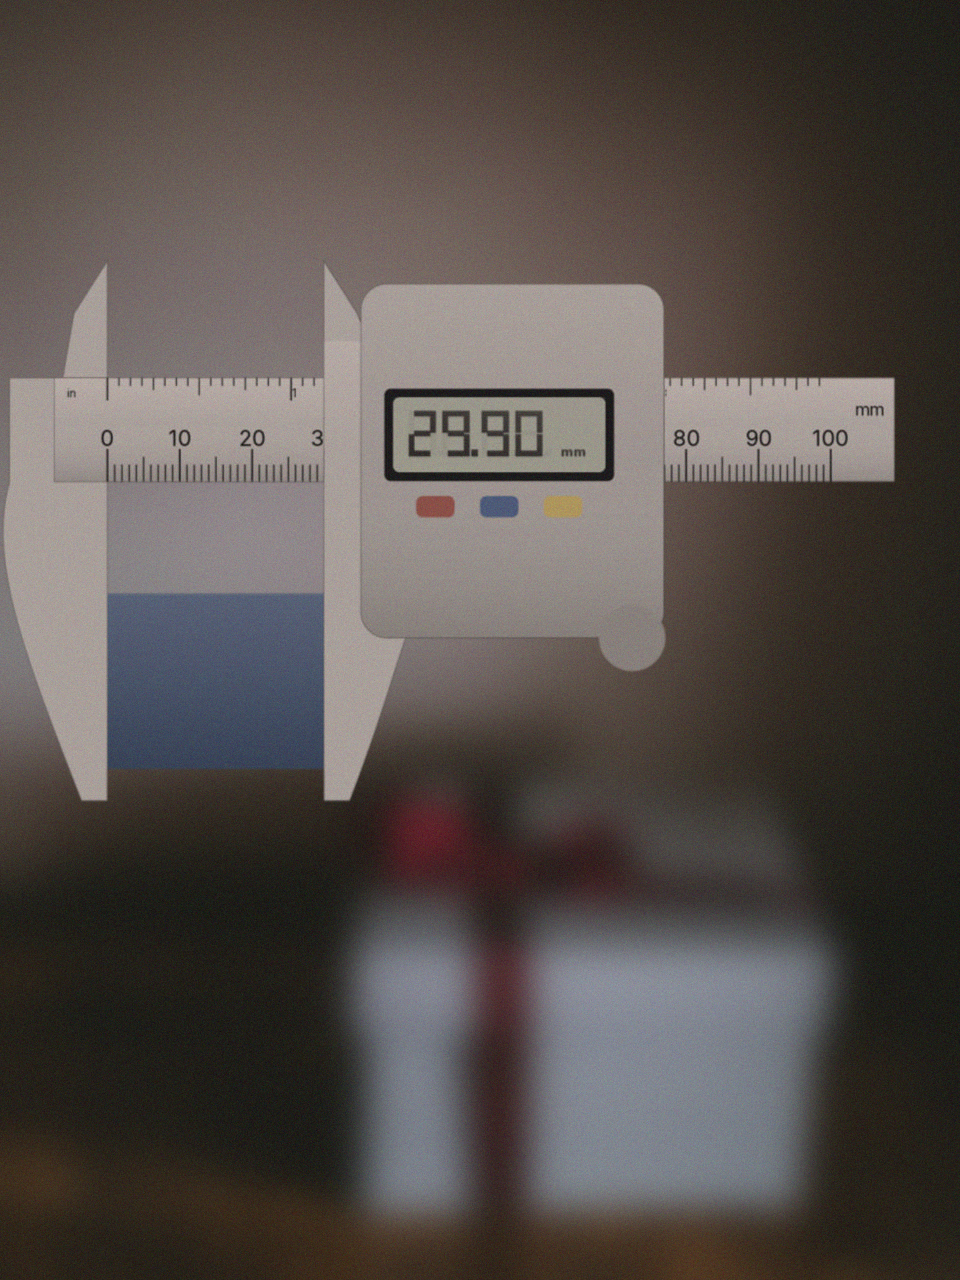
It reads value=29.90 unit=mm
